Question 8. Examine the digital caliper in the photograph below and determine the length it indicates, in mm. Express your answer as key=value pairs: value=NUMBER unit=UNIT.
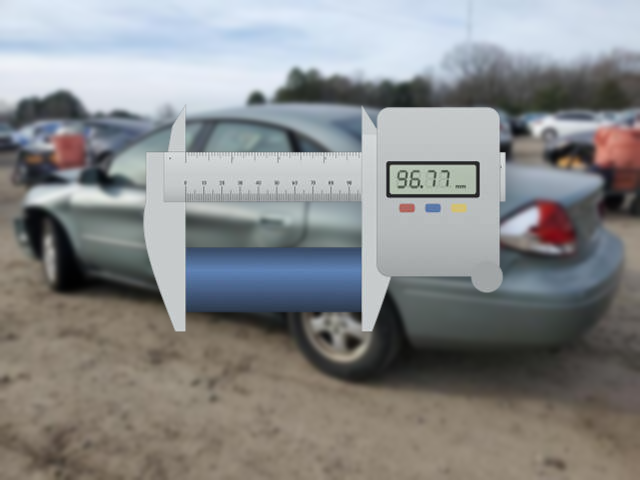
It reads value=96.77 unit=mm
